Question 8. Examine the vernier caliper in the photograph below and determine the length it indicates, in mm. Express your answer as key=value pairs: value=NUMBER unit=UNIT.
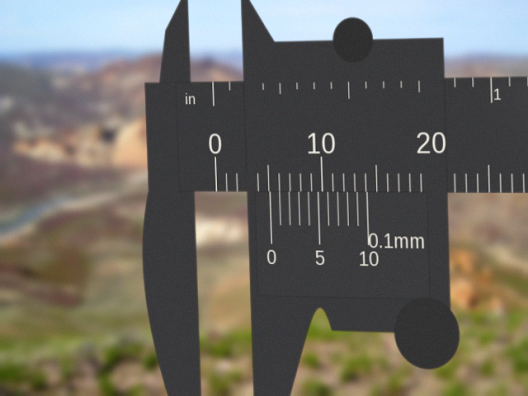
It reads value=5.1 unit=mm
